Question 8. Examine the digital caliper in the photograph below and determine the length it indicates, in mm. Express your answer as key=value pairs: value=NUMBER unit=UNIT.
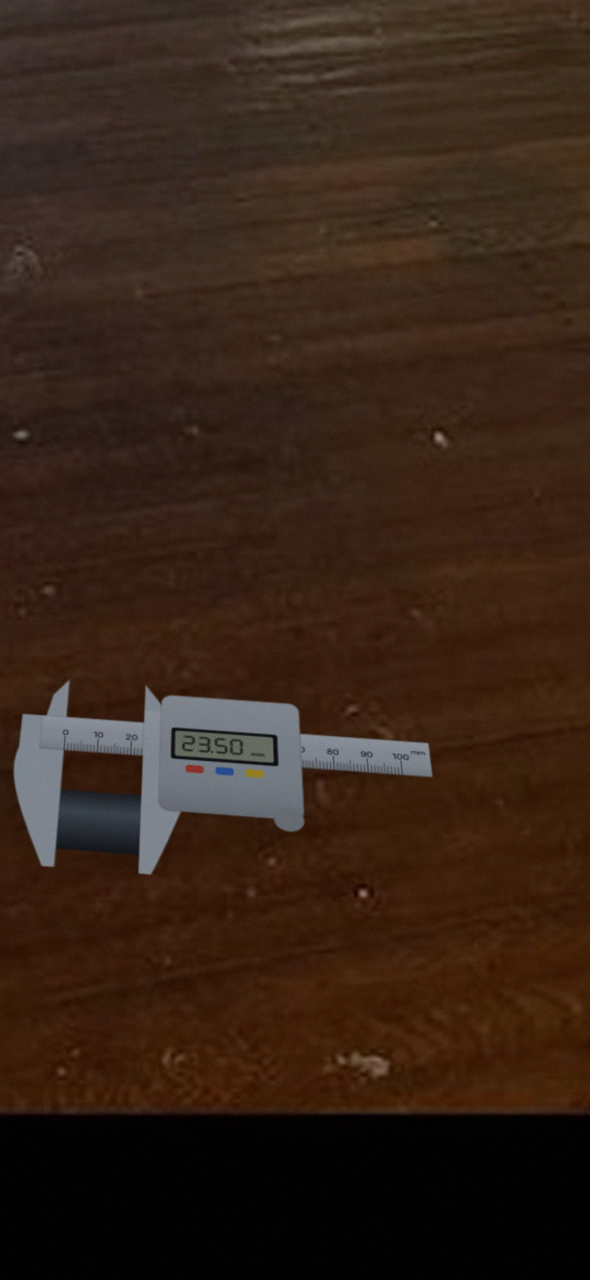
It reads value=23.50 unit=mm
